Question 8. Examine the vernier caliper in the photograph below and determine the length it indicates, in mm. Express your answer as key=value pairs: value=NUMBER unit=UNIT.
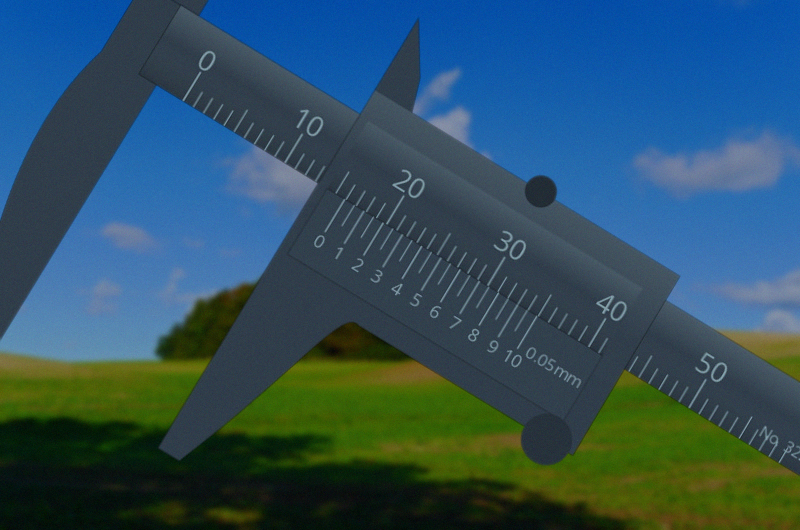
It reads value=15.9 unit=mm
